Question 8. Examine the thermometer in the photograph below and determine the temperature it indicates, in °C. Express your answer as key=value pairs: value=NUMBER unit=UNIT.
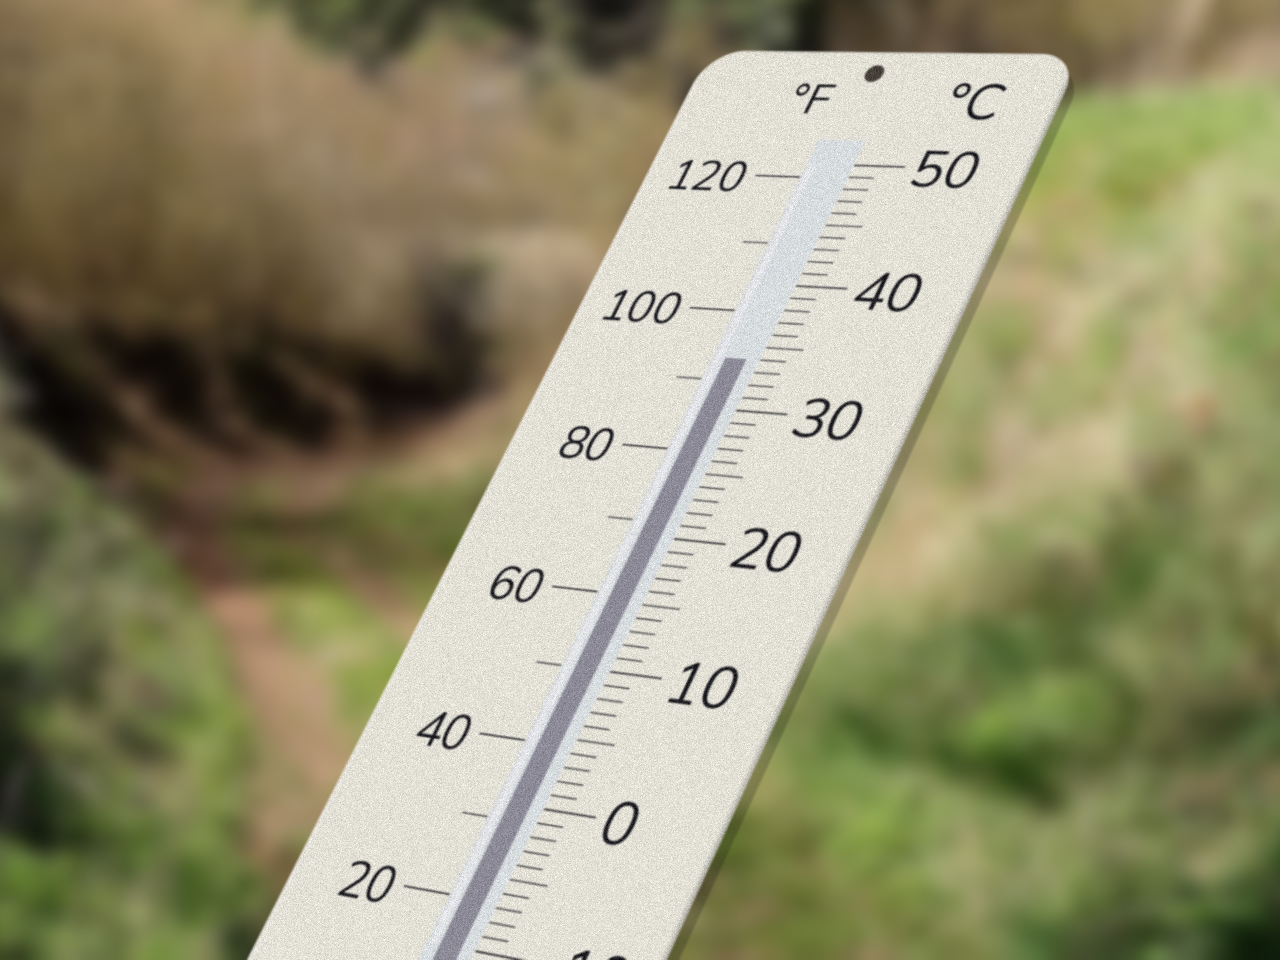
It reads value=34 unit=°C
